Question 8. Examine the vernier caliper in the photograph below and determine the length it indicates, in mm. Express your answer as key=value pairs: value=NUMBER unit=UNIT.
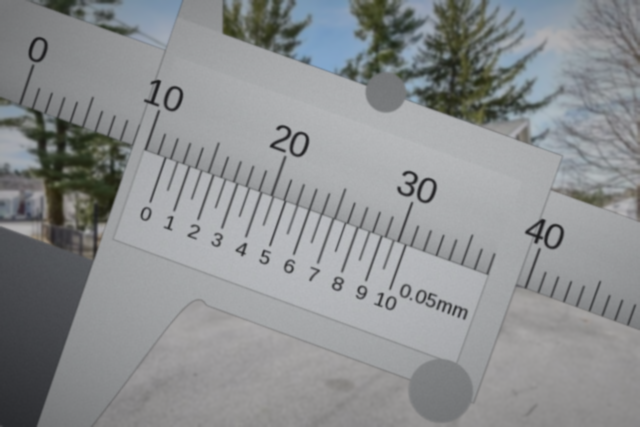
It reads value=11.6 unit=mm
